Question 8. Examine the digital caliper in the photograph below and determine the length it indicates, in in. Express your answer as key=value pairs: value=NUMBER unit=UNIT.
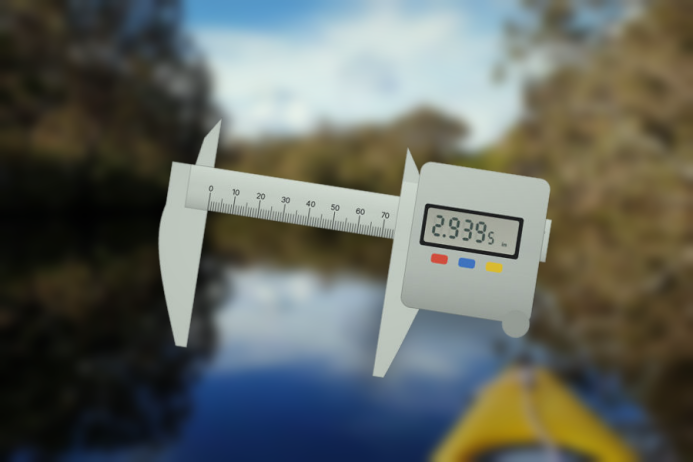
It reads value=2.9395 unit=in
